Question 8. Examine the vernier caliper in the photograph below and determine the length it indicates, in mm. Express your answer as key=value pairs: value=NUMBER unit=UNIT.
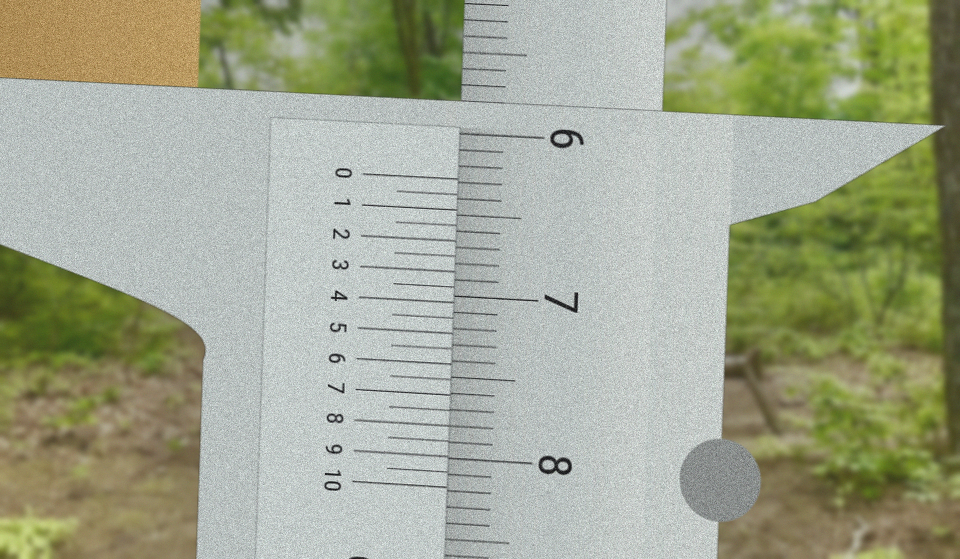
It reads value=62.8 unit=mm
